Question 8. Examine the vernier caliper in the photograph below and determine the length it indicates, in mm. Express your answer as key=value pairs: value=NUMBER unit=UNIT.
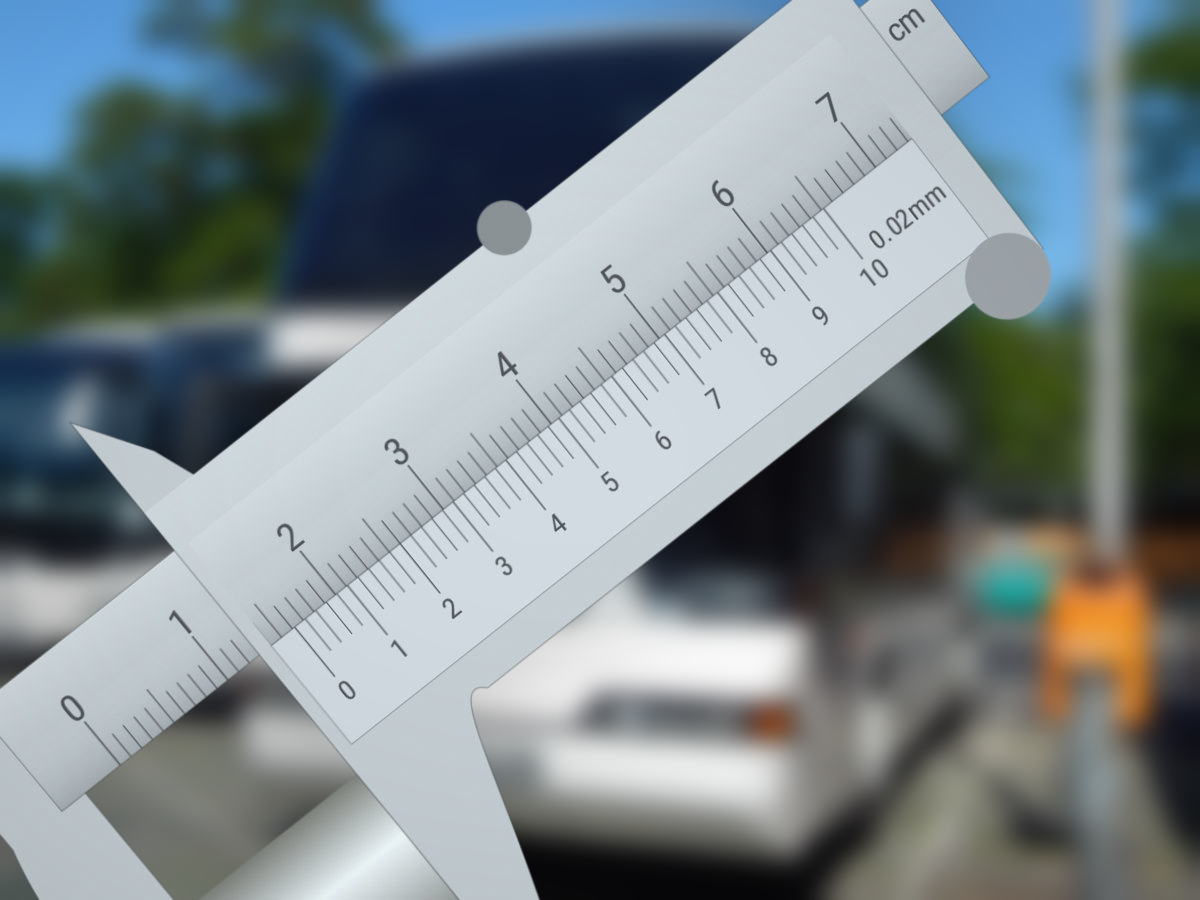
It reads value=16.2 unit=mm
